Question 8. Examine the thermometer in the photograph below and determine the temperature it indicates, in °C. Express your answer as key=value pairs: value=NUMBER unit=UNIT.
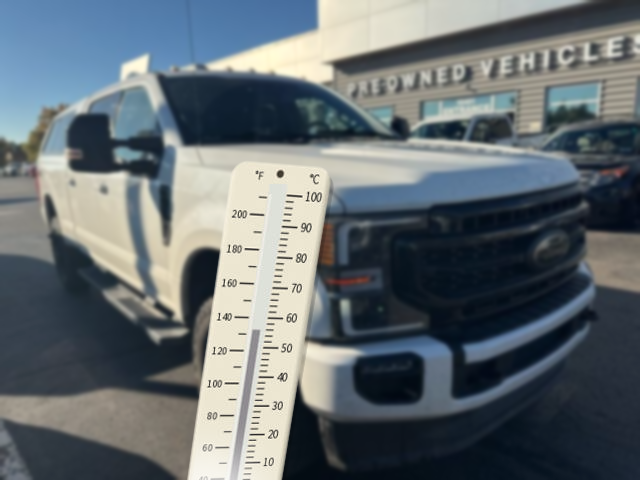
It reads value=56 unit=°C
